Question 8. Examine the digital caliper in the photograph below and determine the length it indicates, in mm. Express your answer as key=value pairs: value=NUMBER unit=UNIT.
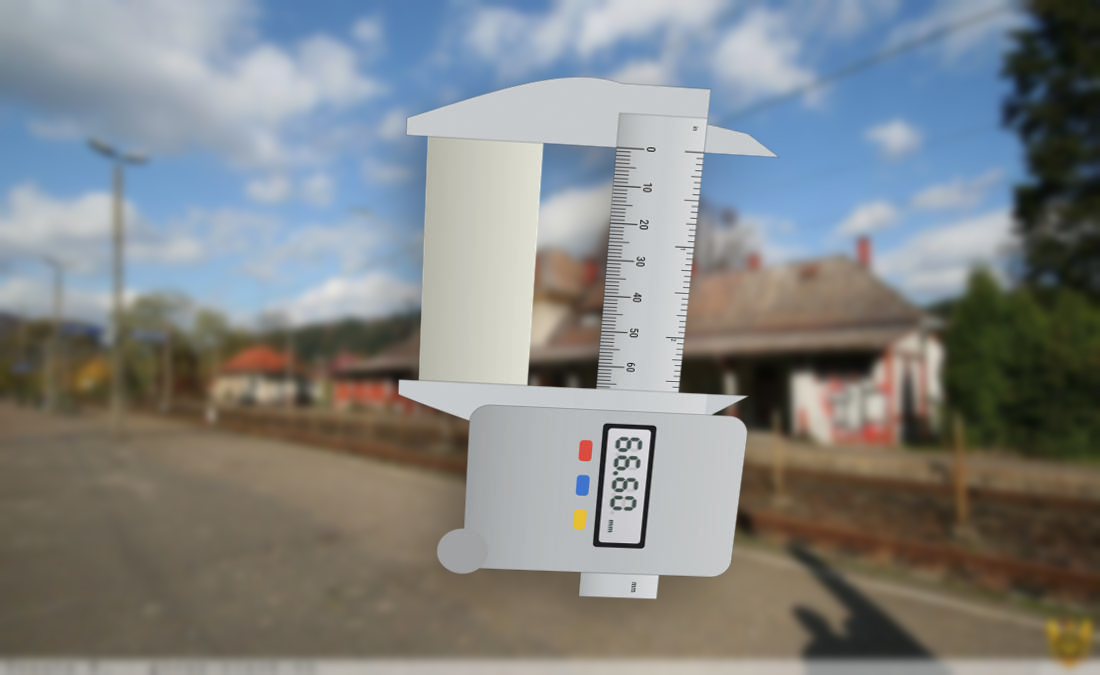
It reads value=66.60 unit=mm
